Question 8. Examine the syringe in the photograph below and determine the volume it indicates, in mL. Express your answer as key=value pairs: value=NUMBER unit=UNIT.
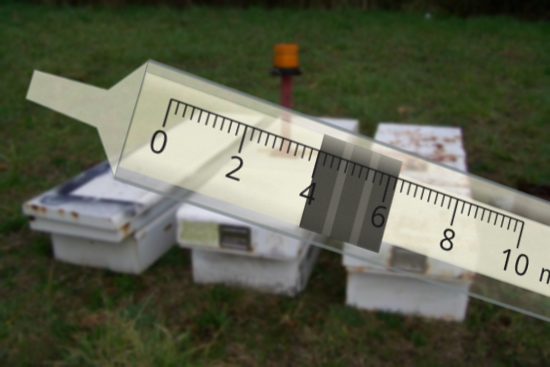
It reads value=4 unit=mL
